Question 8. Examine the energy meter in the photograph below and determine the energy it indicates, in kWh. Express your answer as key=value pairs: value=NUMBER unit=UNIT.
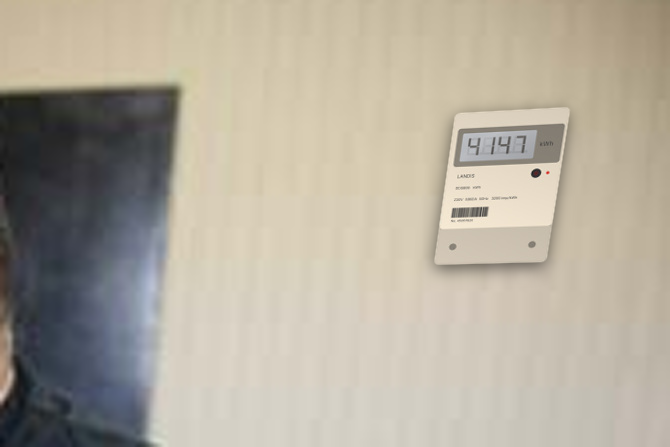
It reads value=4147 unit=kWh
